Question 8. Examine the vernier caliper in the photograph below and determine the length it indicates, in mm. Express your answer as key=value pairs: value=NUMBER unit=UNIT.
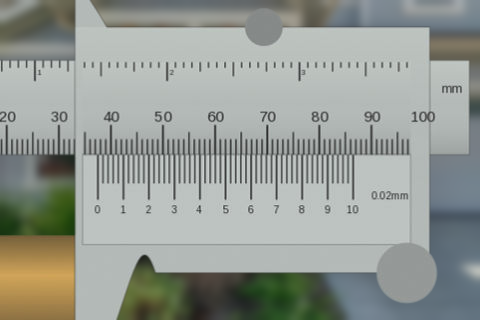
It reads value=37.5 unit=mm
